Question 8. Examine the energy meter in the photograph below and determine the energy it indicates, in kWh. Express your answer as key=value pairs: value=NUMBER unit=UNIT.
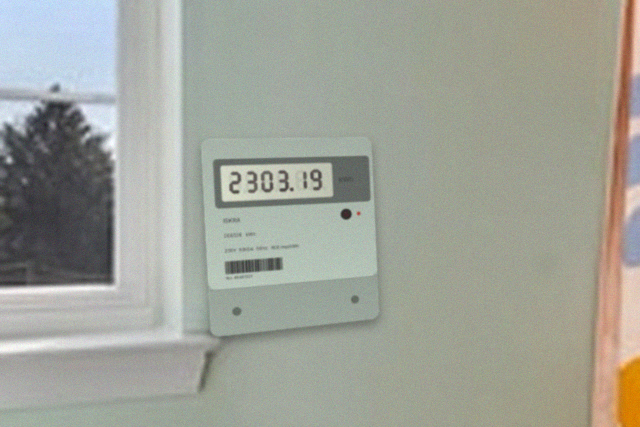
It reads value=2303.19 unit=kWh
